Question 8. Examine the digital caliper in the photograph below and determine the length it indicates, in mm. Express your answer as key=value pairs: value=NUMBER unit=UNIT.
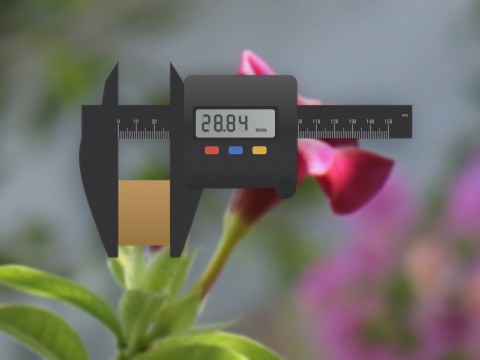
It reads value=28.84 unit=mm
